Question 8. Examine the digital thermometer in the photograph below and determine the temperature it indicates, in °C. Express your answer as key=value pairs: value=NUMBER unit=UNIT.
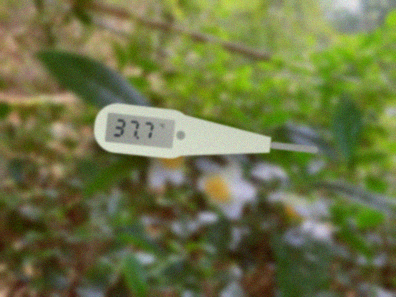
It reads value=37.7 unit=°C
